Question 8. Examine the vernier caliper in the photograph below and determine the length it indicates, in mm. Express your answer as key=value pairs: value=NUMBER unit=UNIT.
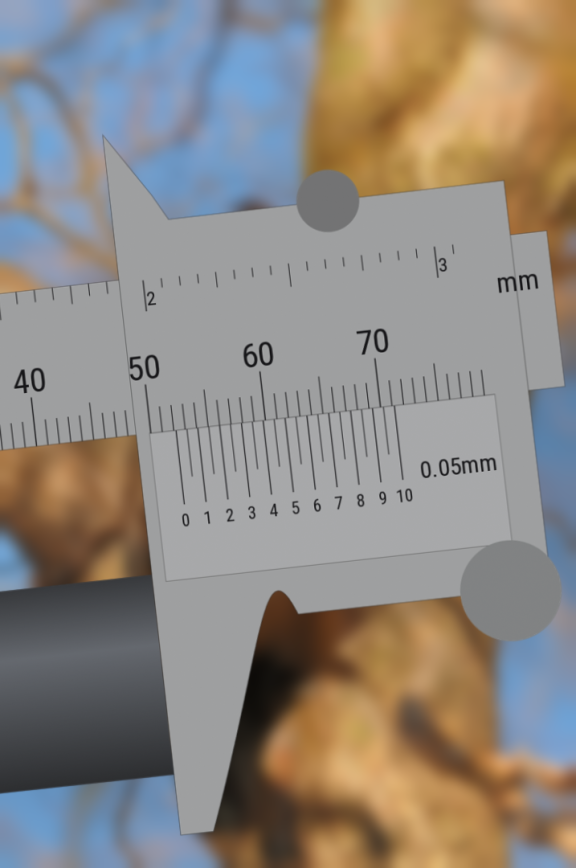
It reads value=52.2 unit=mm
